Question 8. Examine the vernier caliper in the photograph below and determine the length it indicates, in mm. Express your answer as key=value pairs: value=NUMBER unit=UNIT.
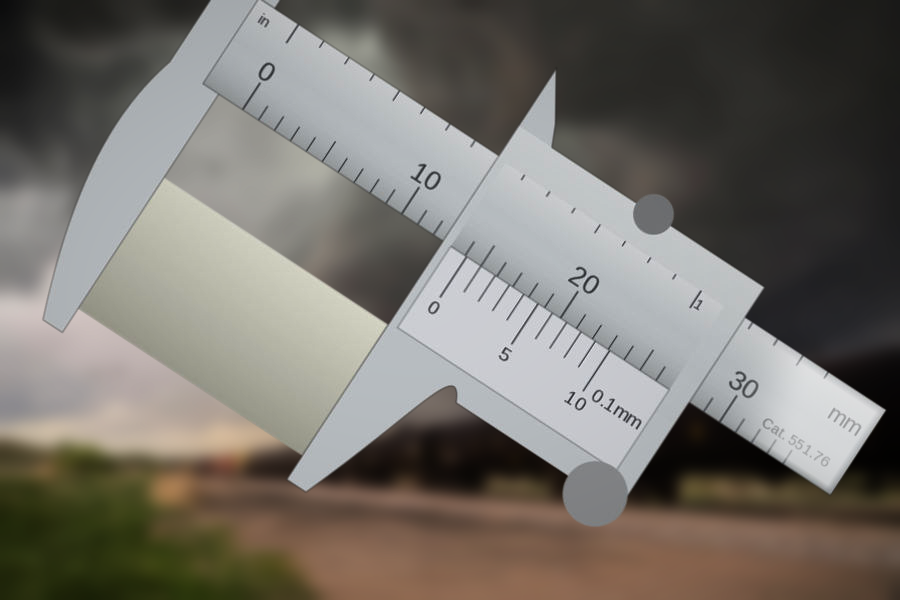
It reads value=14.1 unit=mm
